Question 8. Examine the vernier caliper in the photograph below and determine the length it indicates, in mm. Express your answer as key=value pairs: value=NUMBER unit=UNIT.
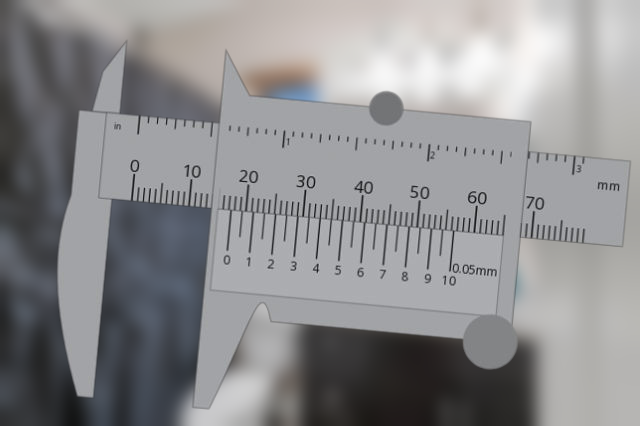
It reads value=17.4 unit=mm
